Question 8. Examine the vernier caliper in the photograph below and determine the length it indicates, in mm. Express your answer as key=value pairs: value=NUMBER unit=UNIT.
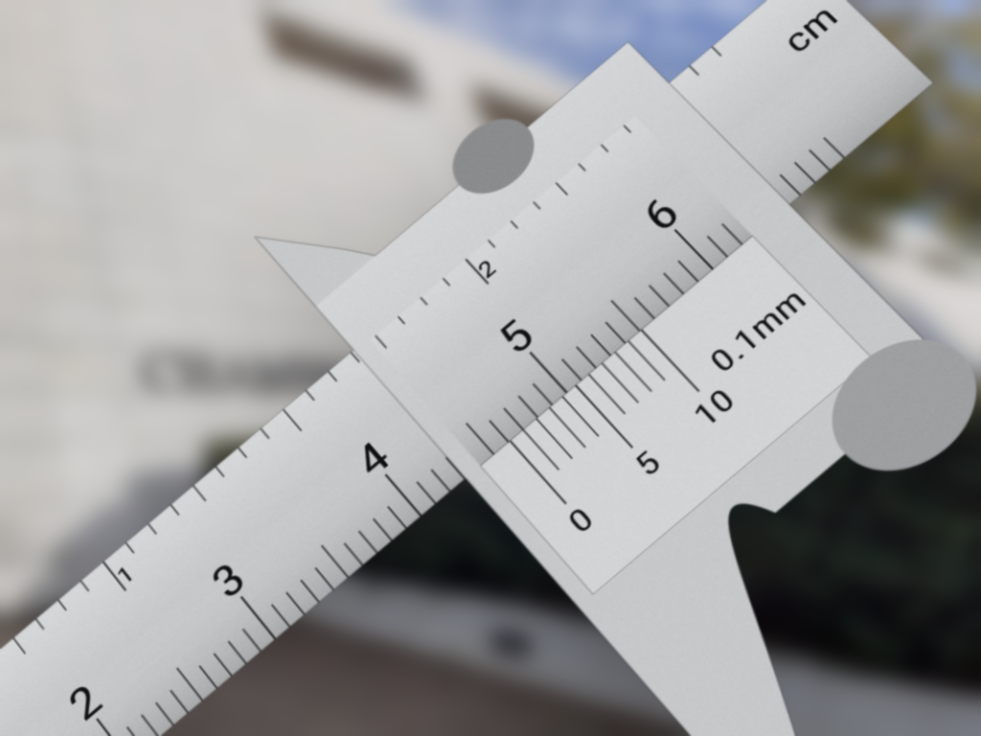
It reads value=46.1 unit=mm
